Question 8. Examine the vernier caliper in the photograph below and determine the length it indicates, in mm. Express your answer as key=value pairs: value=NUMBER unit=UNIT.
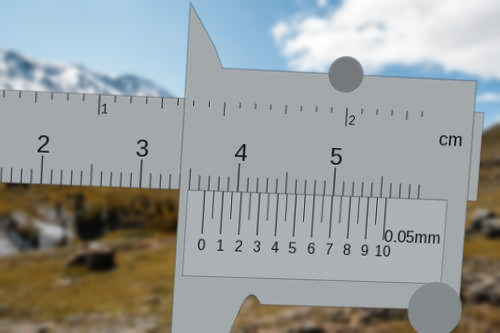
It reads value=36.6 unit=mm
